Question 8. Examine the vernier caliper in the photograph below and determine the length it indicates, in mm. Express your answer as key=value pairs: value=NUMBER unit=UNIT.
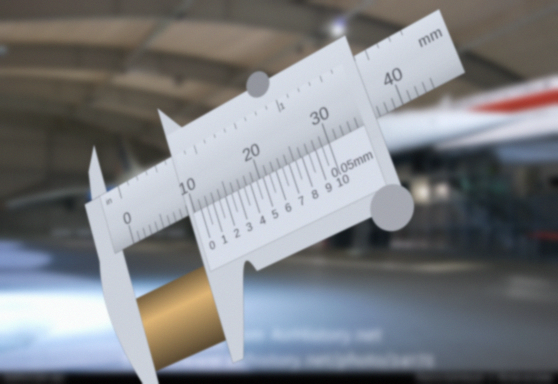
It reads value=11.0 unit=mm
